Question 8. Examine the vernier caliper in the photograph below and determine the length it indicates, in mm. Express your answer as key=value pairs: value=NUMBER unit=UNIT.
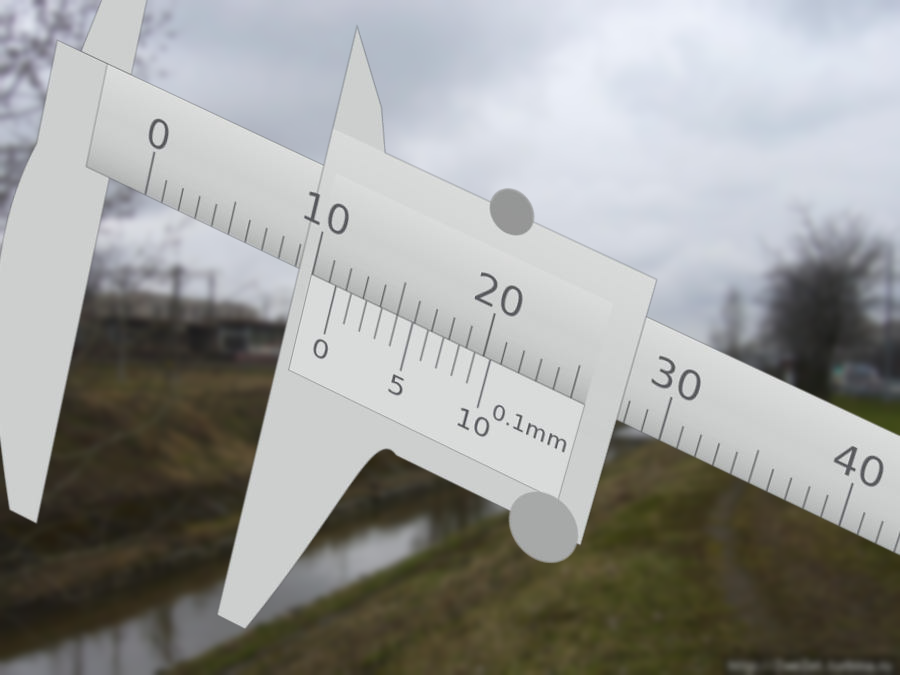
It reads value=11.4 unit=mm
